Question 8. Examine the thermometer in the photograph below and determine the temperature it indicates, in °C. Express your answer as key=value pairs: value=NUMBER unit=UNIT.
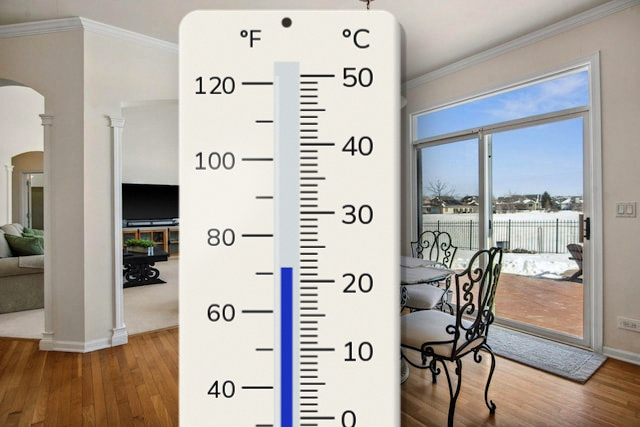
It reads value=22 unit=°C
